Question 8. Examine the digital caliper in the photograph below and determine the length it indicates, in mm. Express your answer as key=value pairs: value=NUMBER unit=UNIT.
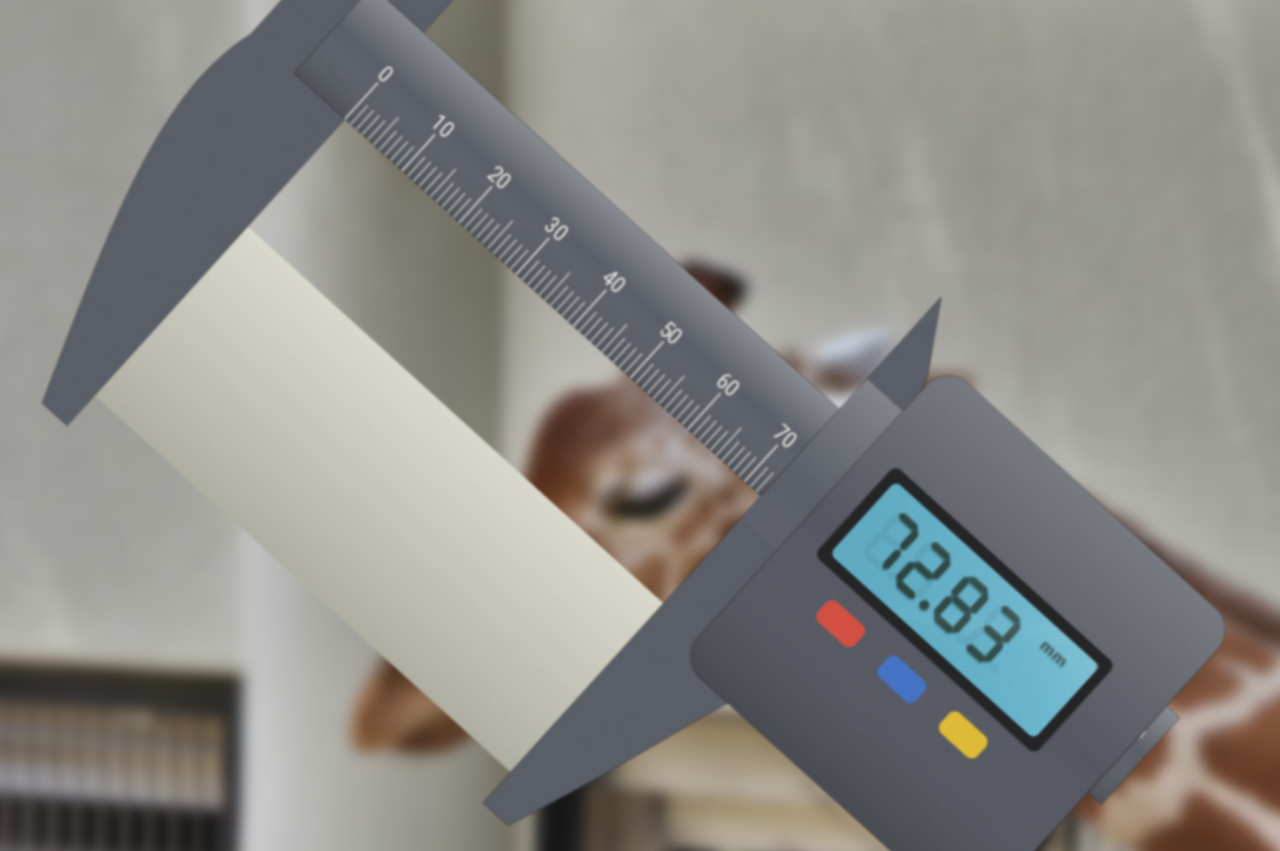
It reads value=72.83 unit=mm
